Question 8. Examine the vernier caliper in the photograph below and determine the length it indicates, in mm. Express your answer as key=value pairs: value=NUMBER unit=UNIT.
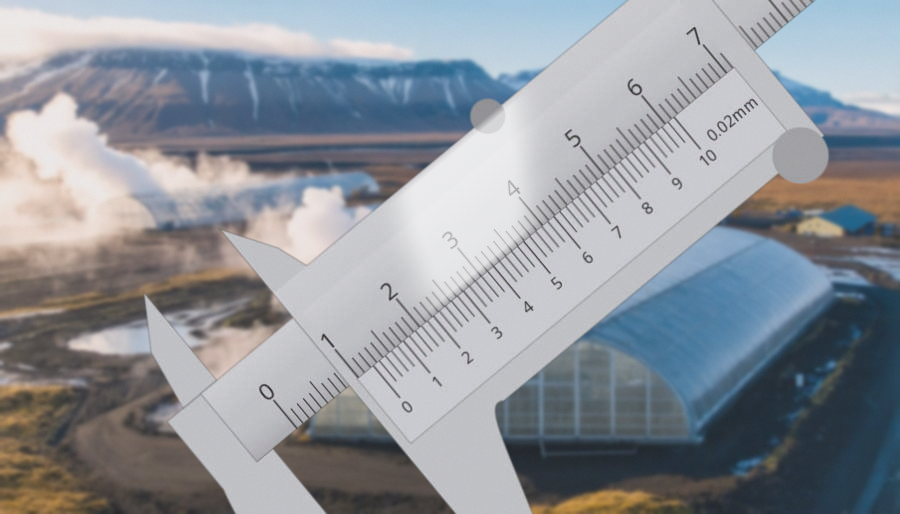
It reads value=12.4 unit=mm
